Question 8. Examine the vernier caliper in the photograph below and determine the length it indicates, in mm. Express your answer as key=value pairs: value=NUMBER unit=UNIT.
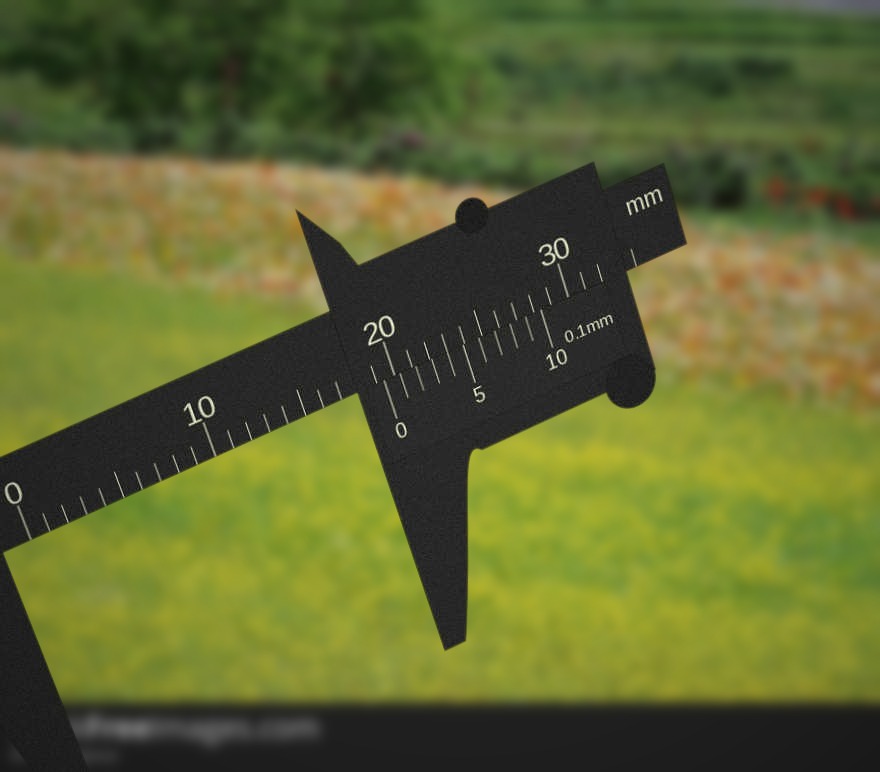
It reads value=19.4 unit=mm
